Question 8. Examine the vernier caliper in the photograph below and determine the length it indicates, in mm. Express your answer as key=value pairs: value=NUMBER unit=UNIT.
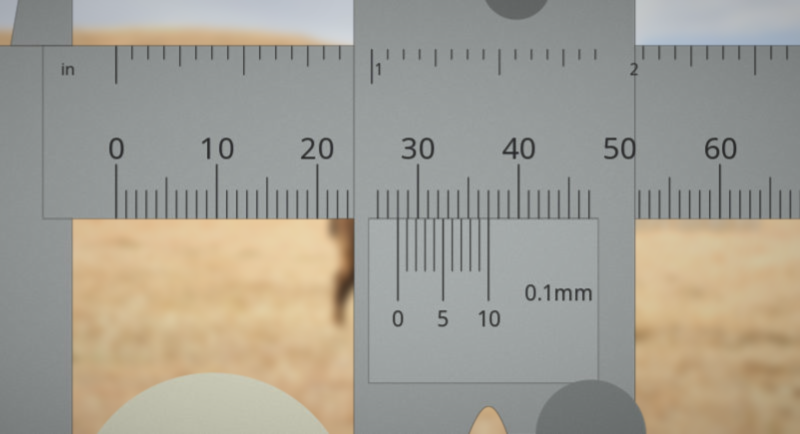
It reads value=28.0 unit=mm
